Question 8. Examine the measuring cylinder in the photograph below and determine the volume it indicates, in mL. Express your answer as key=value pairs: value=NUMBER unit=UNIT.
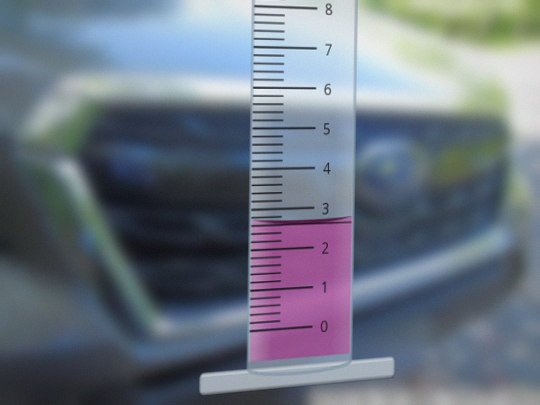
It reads value=2.6 unit=mL
